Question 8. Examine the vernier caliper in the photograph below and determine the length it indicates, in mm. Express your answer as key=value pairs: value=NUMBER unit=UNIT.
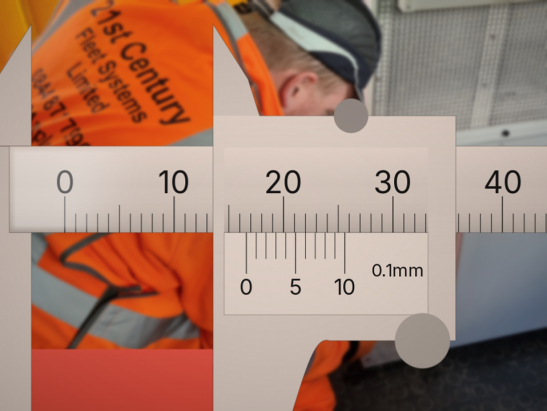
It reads value=16.6 unit=mm
